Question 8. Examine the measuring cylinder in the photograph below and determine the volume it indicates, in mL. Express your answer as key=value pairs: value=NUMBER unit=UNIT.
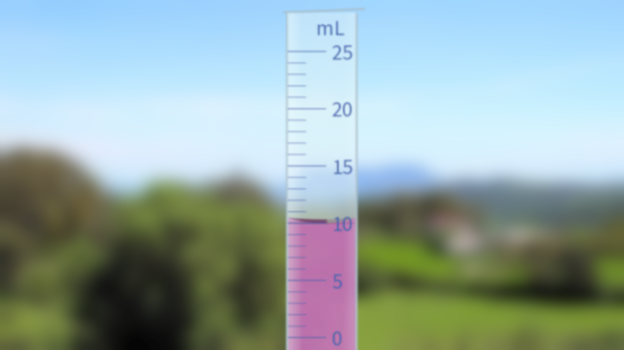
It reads value=10 unit=mL
